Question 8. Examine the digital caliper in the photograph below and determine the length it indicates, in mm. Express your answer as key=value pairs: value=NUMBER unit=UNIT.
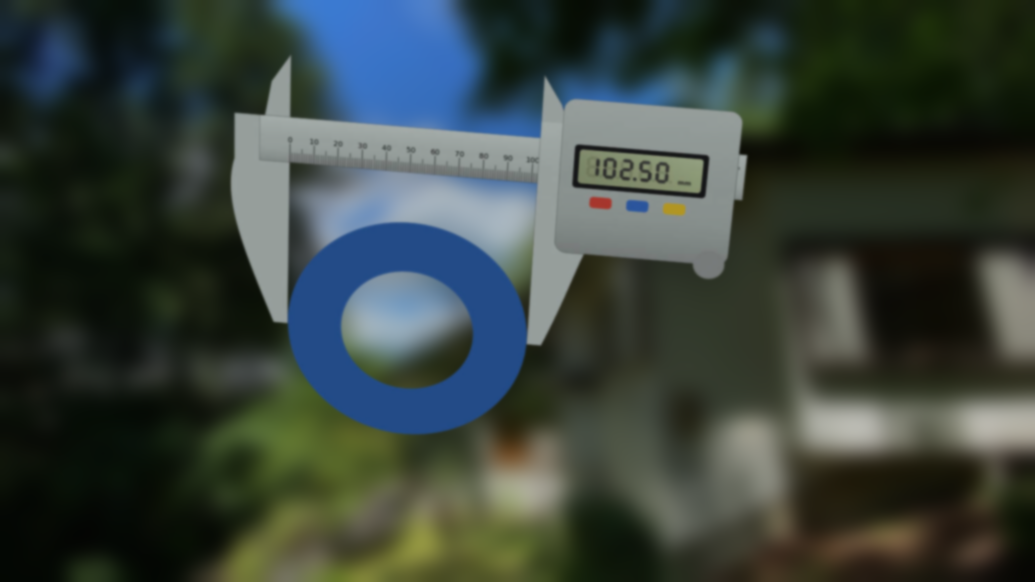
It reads value=102.50 unit=mm
